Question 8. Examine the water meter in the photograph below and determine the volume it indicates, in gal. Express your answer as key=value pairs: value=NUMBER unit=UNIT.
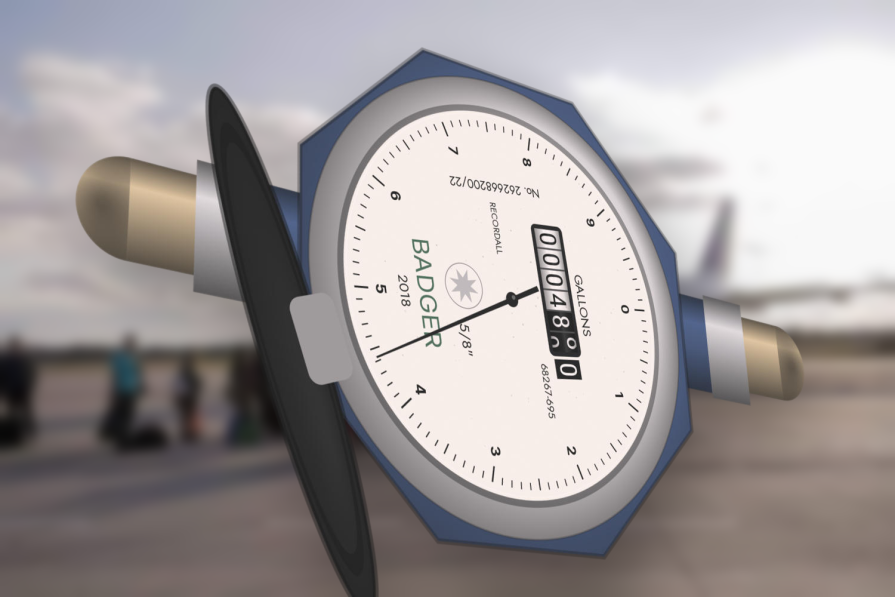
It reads value=4884.4 unit=gal
